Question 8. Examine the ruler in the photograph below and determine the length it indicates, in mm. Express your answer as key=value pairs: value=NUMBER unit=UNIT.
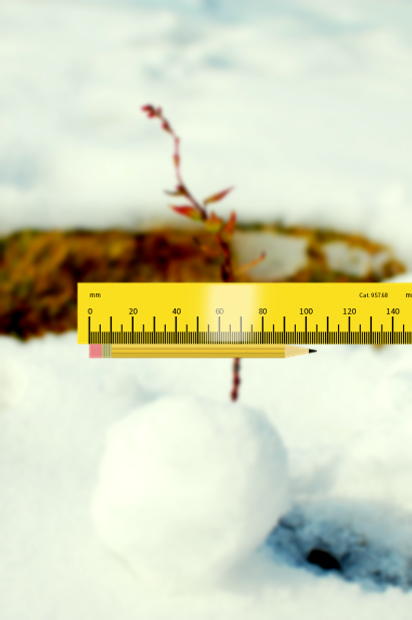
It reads value=105 unit=mm
